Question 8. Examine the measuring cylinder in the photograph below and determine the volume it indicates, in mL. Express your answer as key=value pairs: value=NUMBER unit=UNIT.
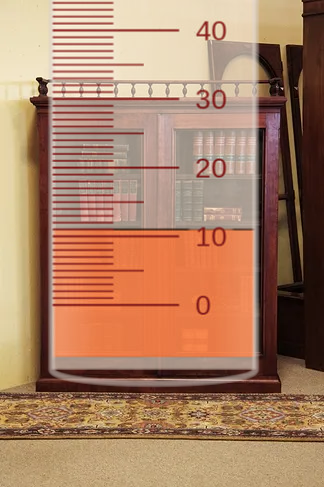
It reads value=11 unit=mL
